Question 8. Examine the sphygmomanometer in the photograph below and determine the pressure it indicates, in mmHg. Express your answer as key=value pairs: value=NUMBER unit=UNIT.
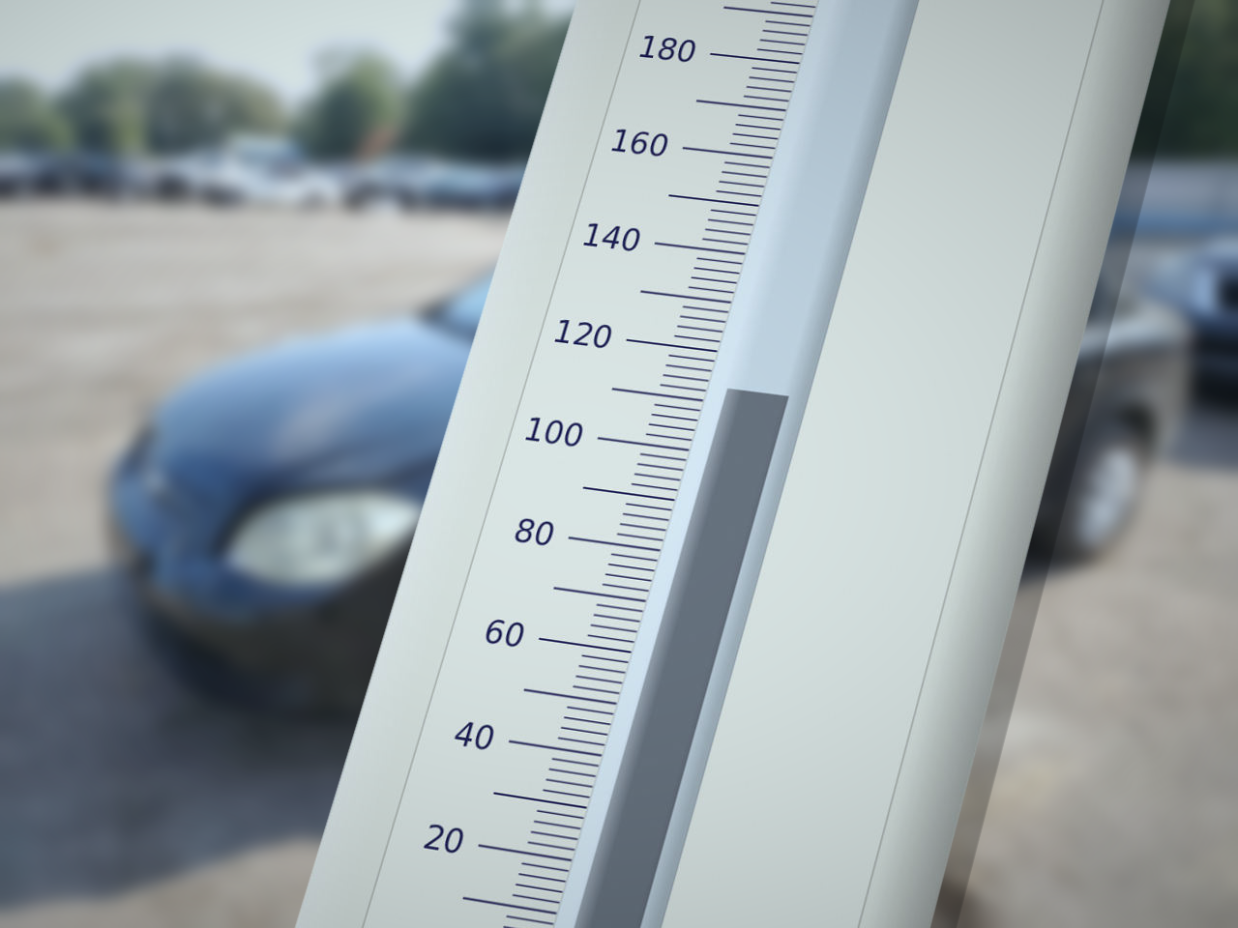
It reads value=113 unit=mmHg
